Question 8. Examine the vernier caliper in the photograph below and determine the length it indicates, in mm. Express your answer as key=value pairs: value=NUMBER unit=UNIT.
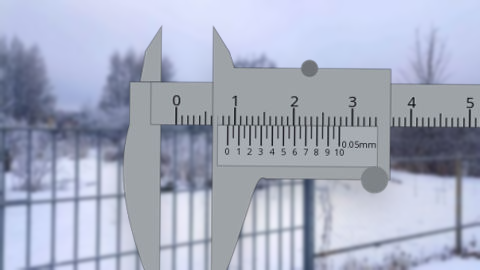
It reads value=8.8 unit=mm
